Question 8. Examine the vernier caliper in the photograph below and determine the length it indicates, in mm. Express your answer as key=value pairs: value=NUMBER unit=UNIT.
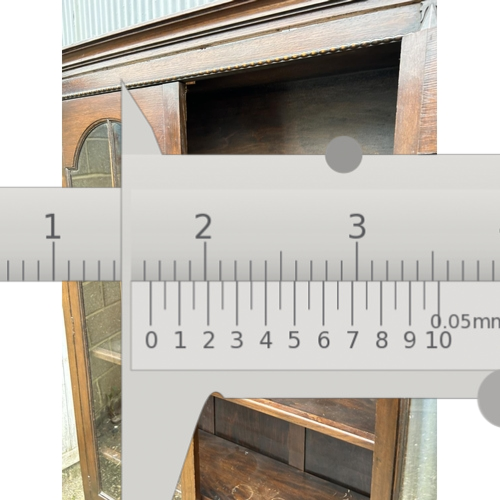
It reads value=16.4 unit=mm
